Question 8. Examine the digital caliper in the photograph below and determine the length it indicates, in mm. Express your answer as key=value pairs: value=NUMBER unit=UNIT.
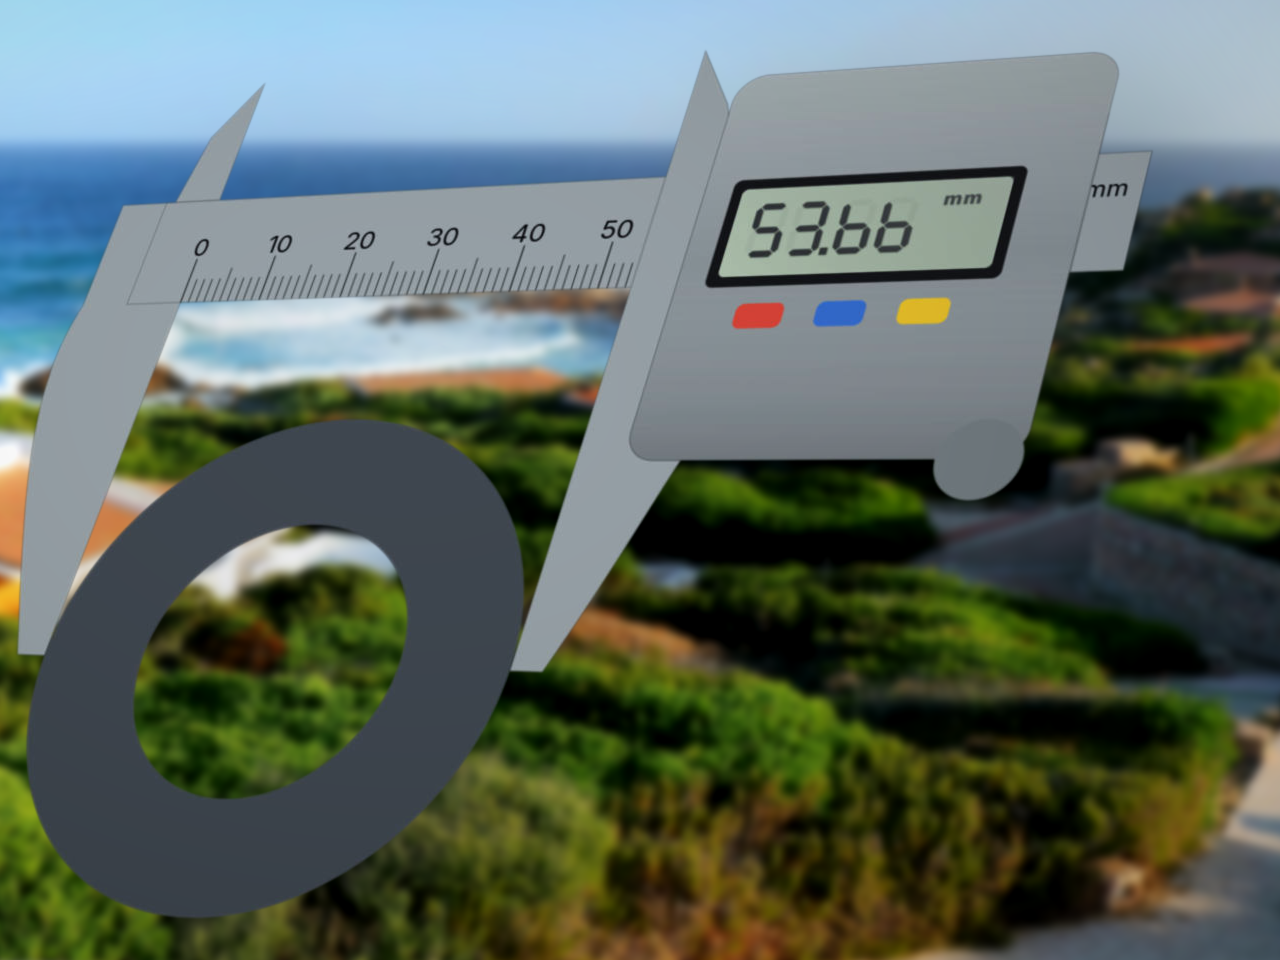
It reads value=53.66 unit=mm
